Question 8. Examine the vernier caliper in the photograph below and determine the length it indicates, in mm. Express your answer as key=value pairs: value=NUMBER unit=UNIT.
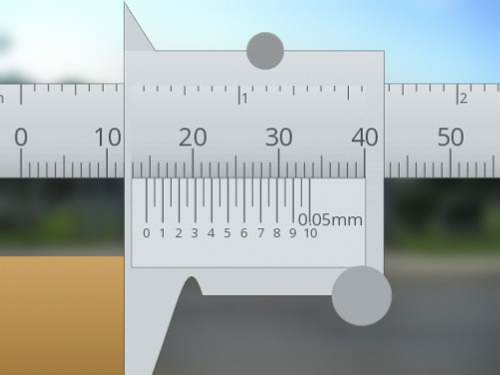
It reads value=14.6 unit=mm
